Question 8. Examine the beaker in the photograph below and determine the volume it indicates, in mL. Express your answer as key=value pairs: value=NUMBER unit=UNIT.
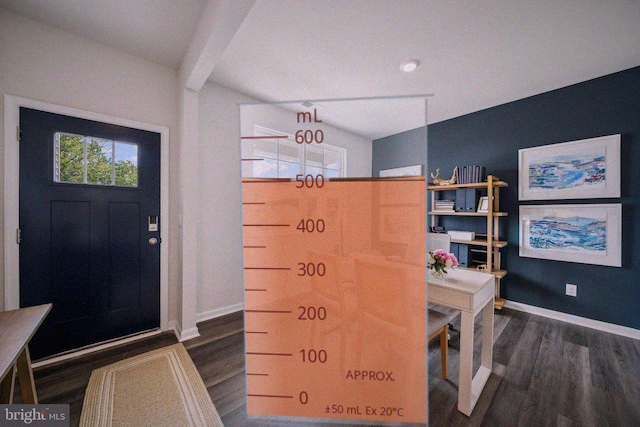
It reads value=500 unit=mL
